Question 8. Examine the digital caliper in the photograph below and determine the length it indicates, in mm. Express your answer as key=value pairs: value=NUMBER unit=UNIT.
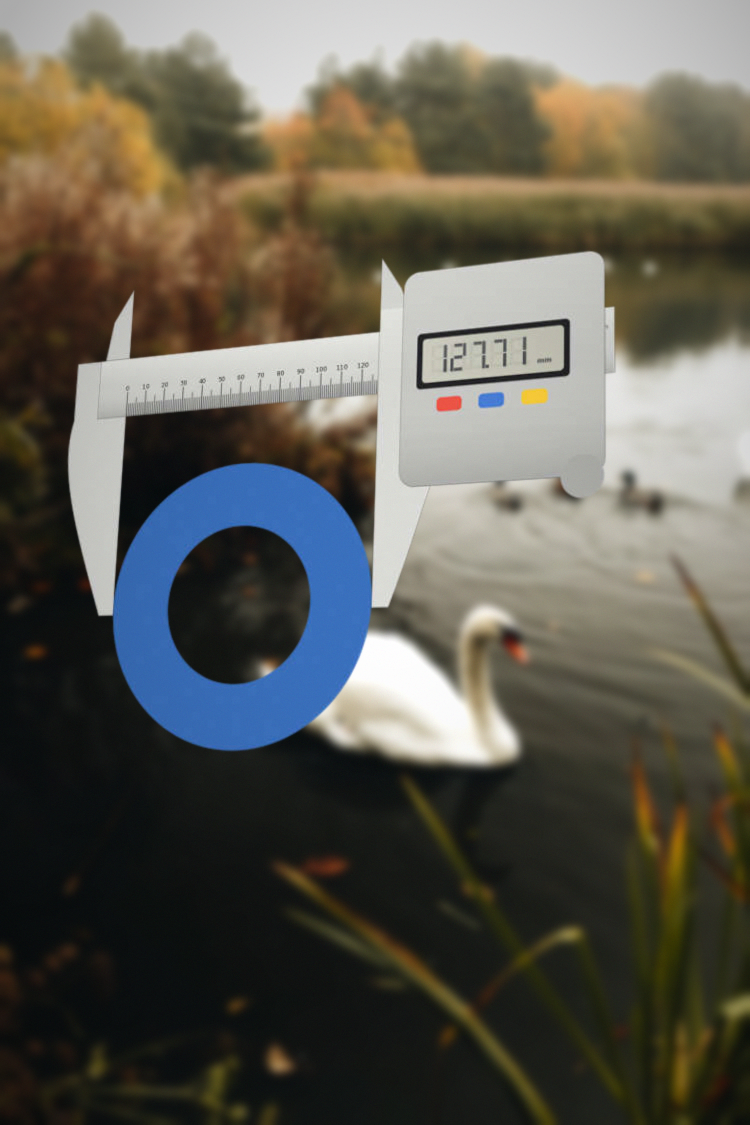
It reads value=127.71 unit=mm
